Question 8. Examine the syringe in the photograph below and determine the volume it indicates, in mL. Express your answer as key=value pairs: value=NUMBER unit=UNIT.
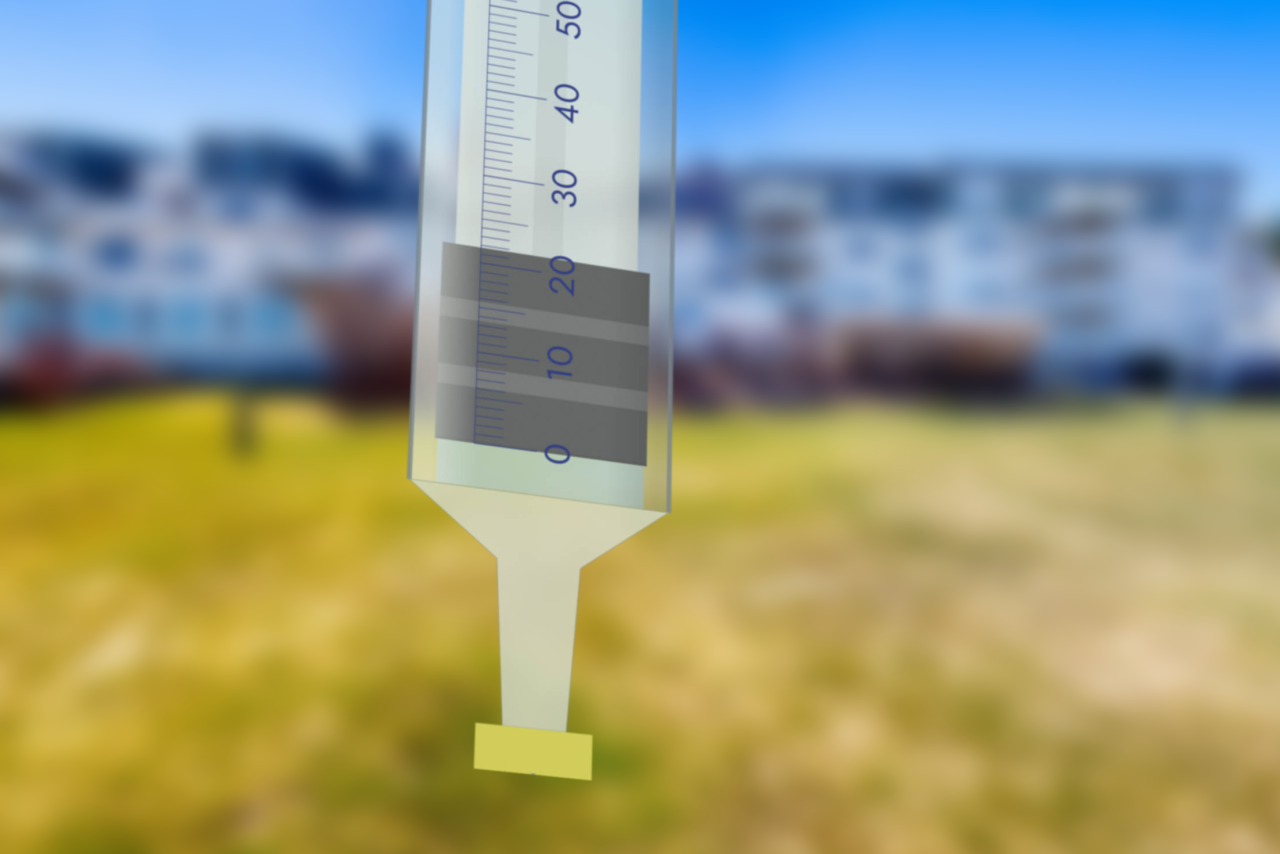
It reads value=0 unit=mL
